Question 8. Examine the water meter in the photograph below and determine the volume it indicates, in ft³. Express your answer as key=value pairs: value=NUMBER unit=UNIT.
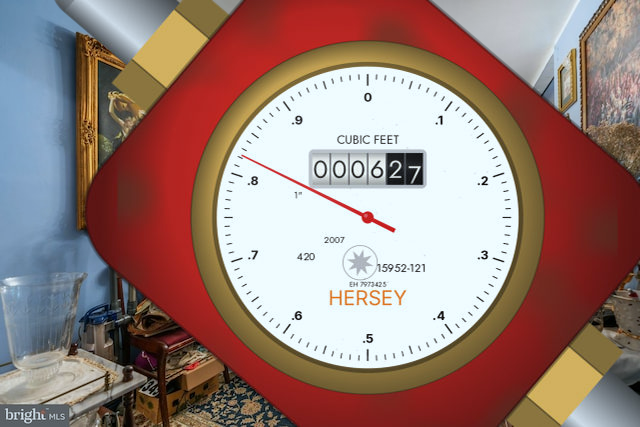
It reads value=626.82 unit=ft³
